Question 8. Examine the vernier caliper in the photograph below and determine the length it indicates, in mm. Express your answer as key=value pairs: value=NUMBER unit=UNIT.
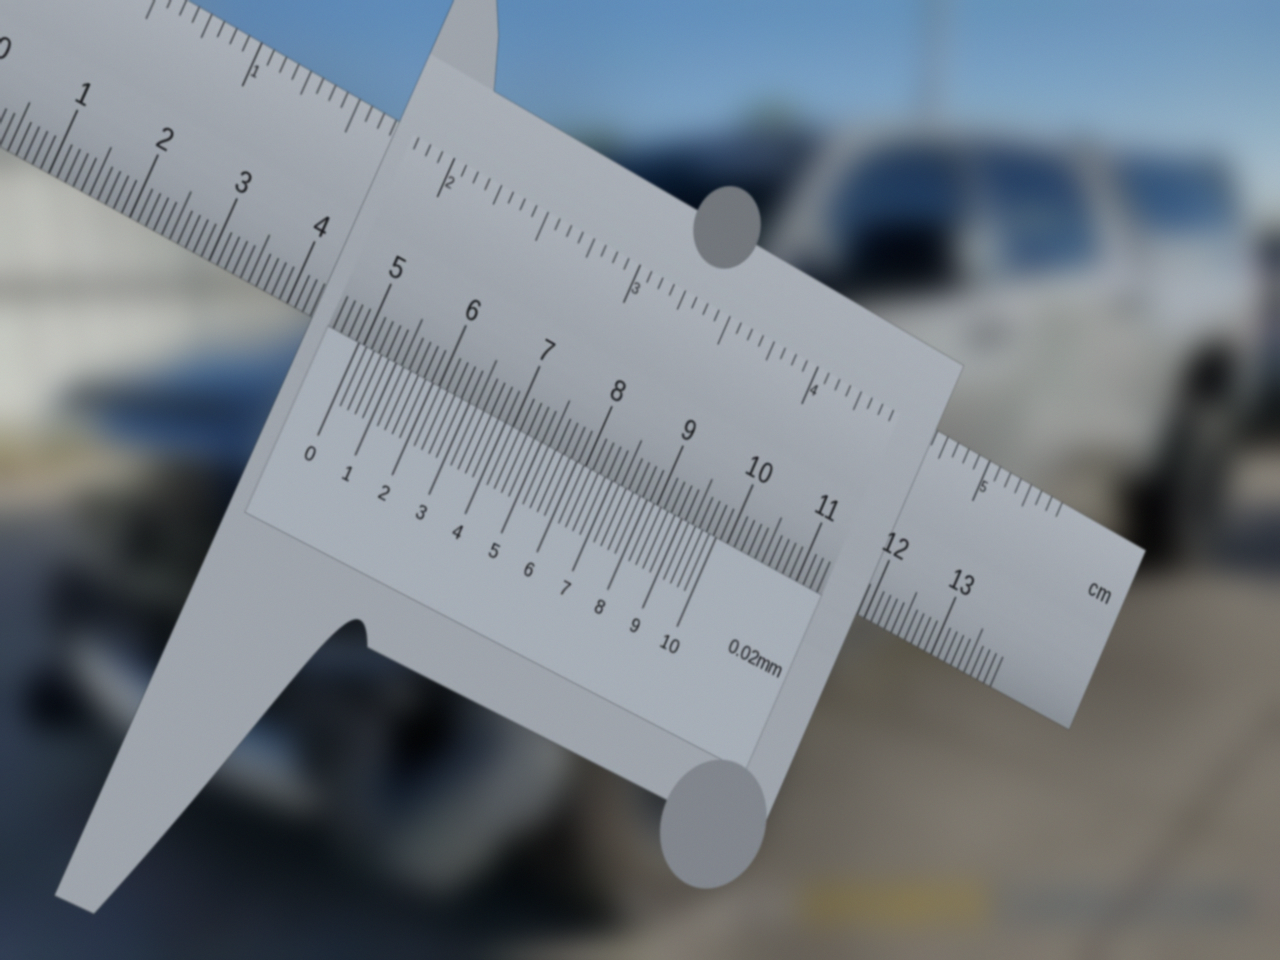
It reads value=49.4 unit=mm
